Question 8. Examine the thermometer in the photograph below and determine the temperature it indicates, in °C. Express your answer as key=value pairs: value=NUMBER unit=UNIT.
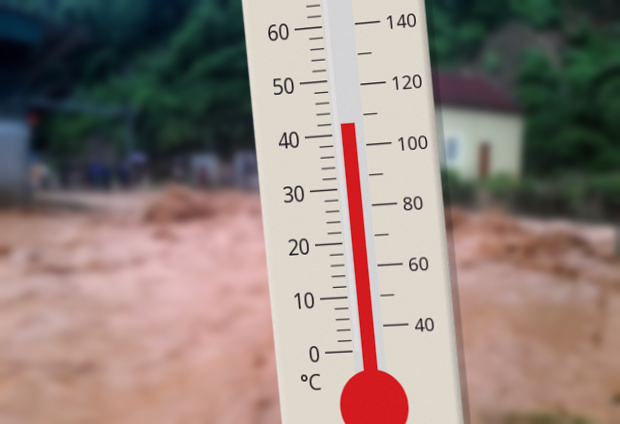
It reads value=42 unit=°C
